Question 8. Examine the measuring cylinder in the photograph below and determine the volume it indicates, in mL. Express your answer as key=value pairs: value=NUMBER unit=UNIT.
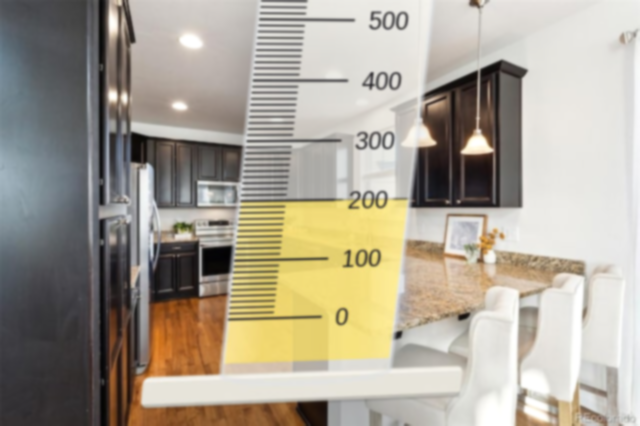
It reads value=200 unit=mL
